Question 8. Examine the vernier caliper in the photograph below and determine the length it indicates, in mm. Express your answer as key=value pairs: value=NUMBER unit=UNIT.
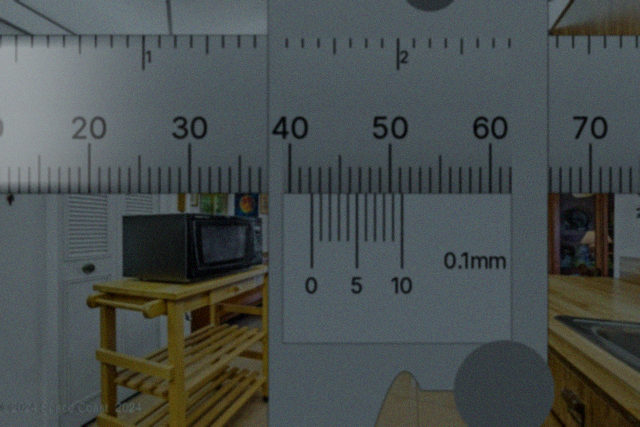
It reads value=42.2 unit=mm
